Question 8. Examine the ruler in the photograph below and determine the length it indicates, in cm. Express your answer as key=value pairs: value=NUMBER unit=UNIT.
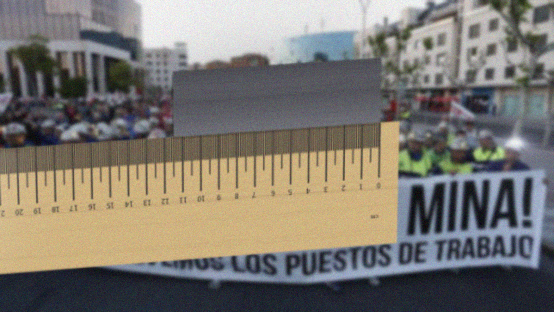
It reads value=11.5 unit=cm
